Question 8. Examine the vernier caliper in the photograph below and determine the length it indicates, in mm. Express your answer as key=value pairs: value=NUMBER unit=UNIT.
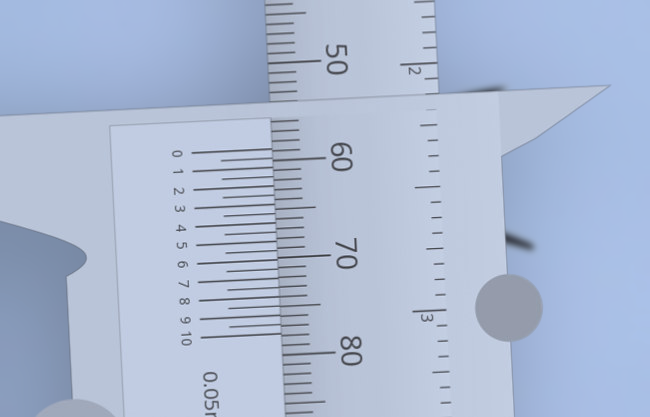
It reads value=58.8 unit=mm
